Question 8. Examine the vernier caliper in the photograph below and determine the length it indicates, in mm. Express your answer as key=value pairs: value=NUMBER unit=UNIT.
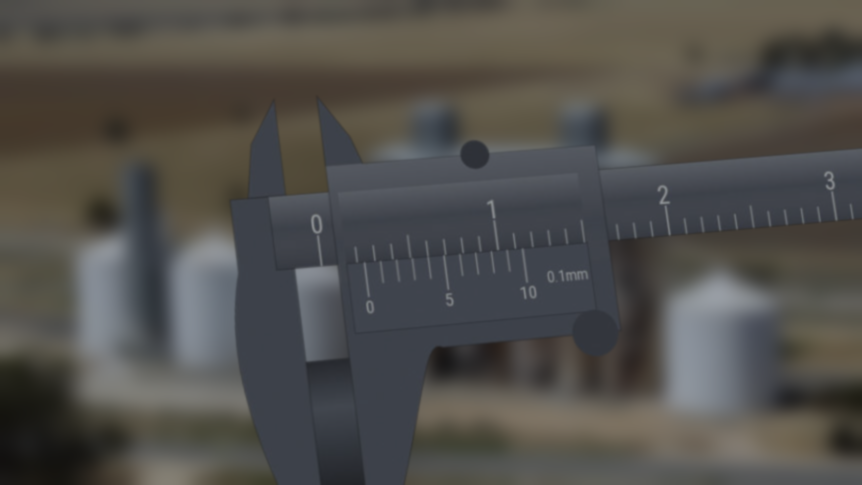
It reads value=2.4 unit=mm
